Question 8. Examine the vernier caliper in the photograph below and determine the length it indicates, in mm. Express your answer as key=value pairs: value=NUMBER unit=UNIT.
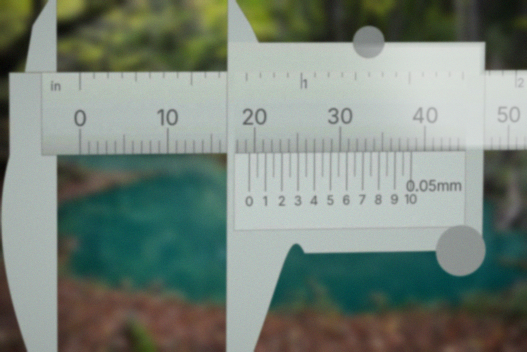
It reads value=19.4 unit=mm
